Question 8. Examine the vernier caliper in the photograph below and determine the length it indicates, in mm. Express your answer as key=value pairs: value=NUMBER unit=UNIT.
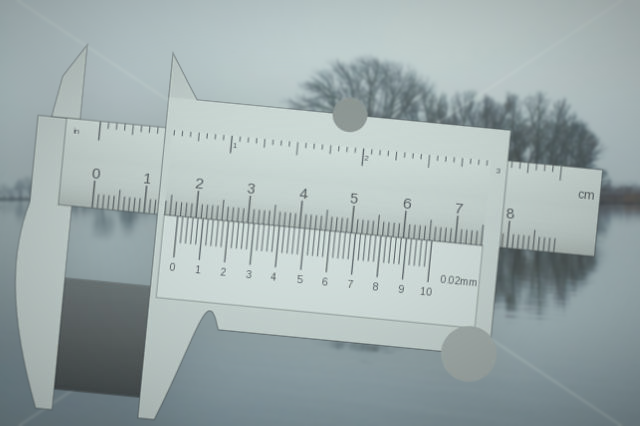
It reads value=16.5 unit=mm
